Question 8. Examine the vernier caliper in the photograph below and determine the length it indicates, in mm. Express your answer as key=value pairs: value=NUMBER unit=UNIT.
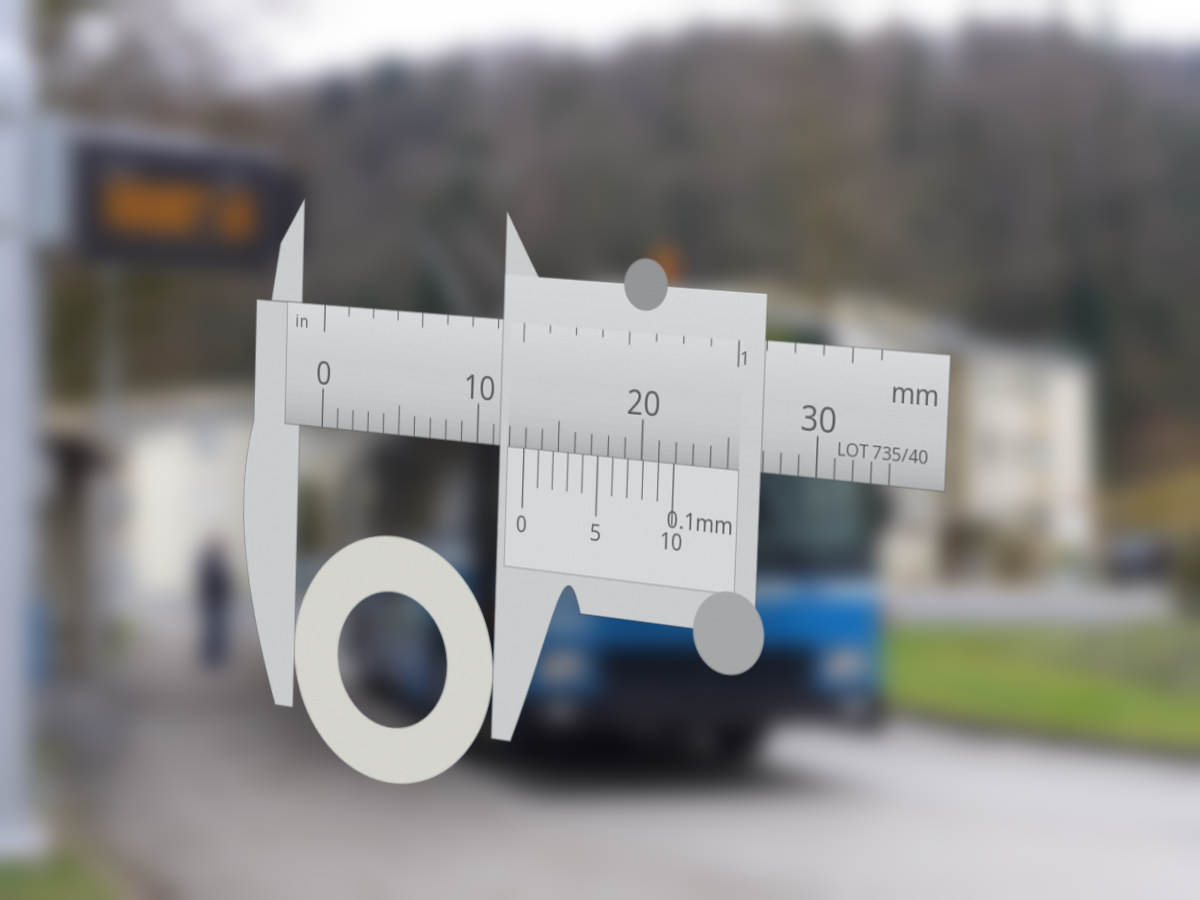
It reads value=12.9 unit=mm
